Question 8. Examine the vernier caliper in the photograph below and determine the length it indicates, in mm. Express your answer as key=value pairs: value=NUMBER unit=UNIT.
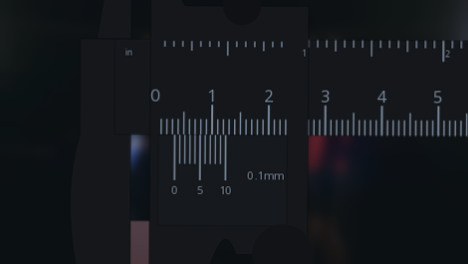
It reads value=3.4 unit=mm
